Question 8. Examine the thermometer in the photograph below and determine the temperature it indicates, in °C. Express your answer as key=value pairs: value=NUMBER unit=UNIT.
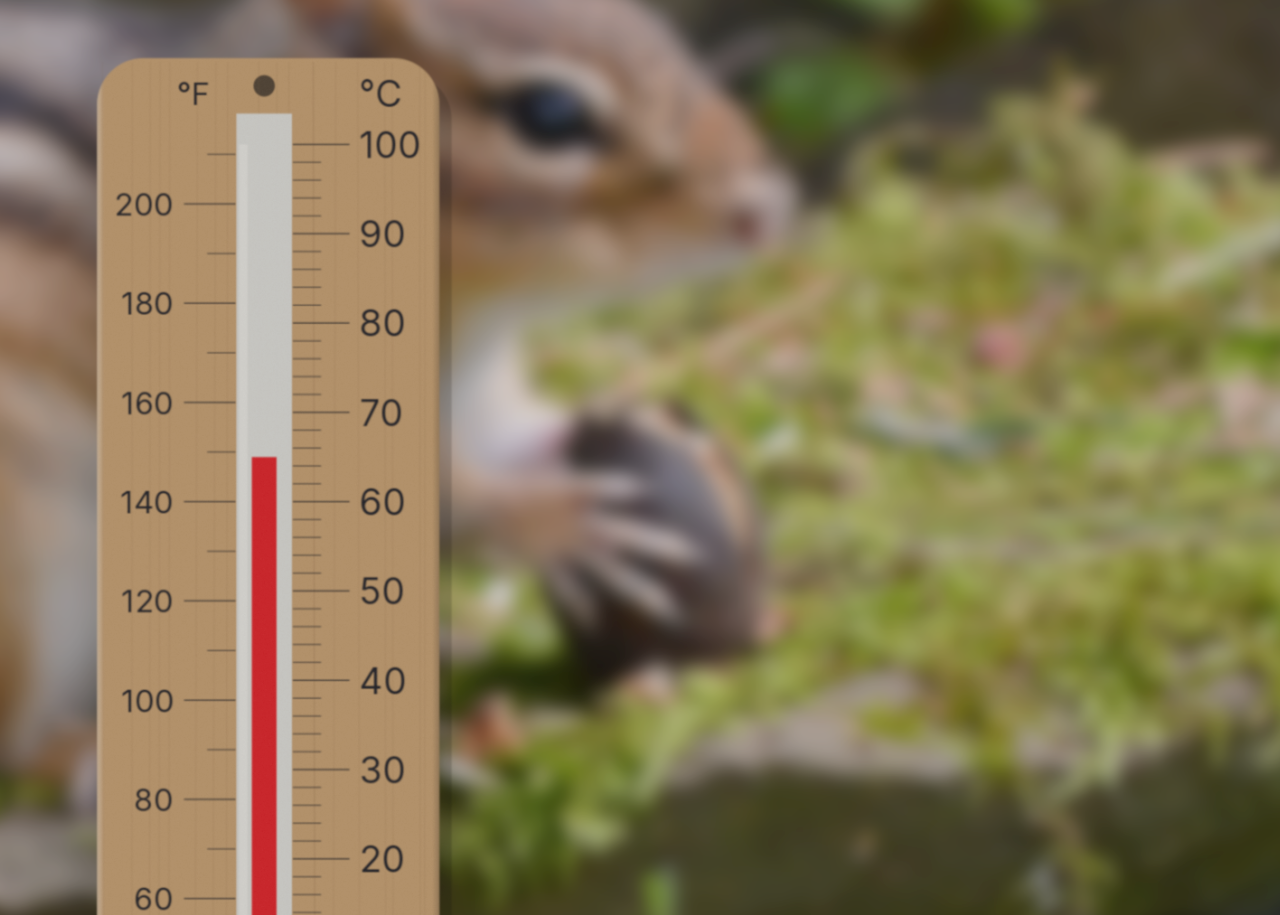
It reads value=65 unit=°C
